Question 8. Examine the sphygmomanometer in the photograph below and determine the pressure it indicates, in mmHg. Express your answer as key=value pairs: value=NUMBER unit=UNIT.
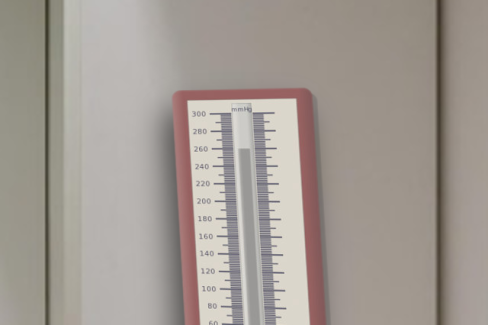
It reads value=260 unit=mmHg
